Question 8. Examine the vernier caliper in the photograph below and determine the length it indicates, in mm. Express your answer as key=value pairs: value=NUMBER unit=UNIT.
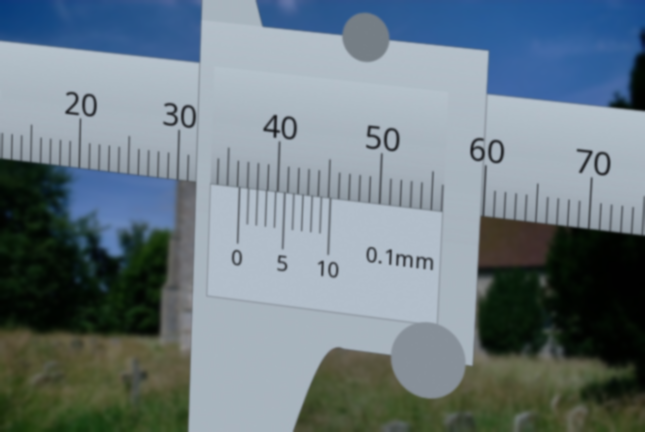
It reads value=36.2 unit=mm
